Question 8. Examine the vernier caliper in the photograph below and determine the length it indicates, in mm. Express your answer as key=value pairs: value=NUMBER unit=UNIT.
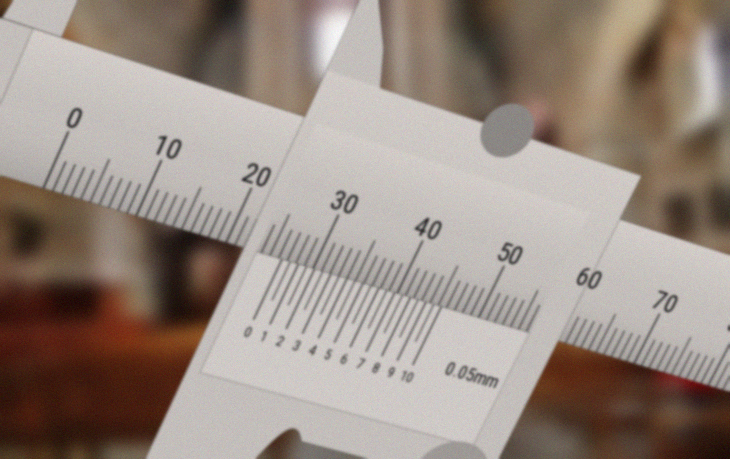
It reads value=26.4 unit=mm
